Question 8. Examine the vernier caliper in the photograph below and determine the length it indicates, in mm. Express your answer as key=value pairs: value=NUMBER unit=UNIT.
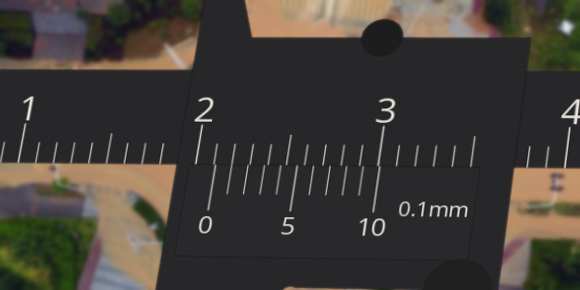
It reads value=21.1 unit=mm
